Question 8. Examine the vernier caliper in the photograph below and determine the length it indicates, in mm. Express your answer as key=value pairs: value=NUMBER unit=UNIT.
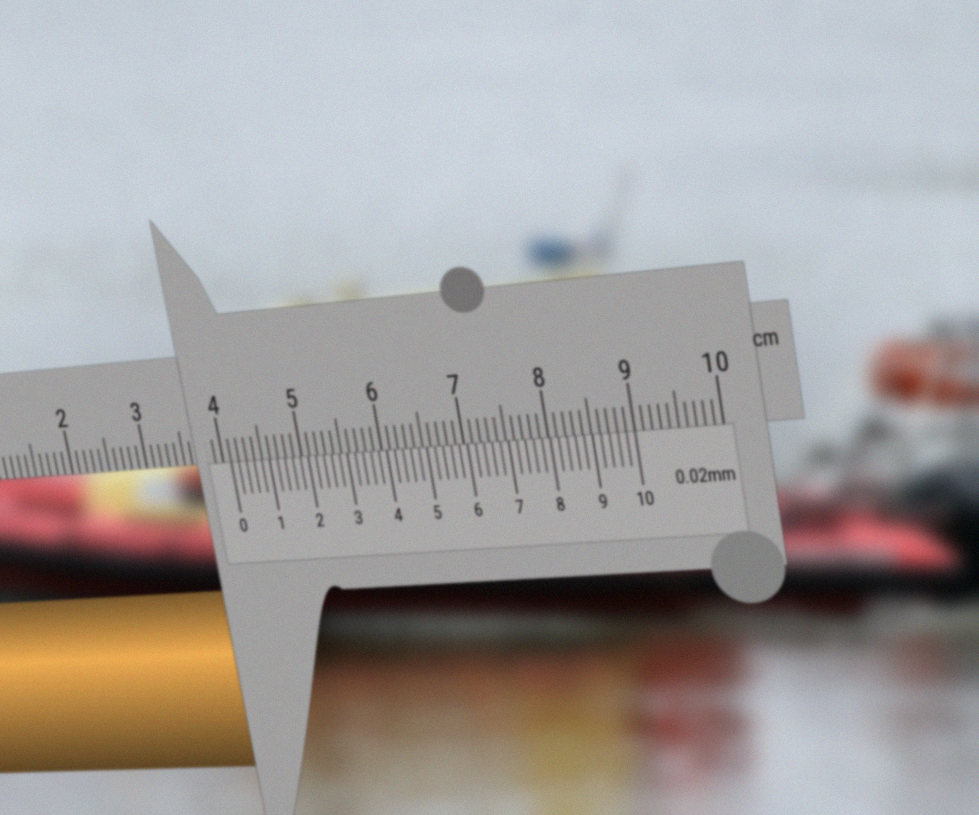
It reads value=41.0 unit=mm
